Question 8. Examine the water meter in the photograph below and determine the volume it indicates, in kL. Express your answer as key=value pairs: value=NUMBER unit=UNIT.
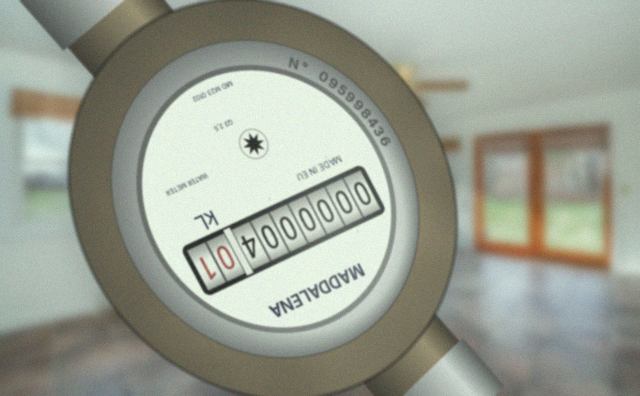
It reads value=4.01 unit=kL
